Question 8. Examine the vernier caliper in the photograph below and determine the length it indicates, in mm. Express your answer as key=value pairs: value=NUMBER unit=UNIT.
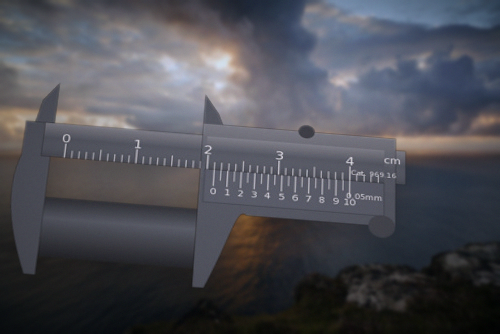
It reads value=21.0 unit=mm
